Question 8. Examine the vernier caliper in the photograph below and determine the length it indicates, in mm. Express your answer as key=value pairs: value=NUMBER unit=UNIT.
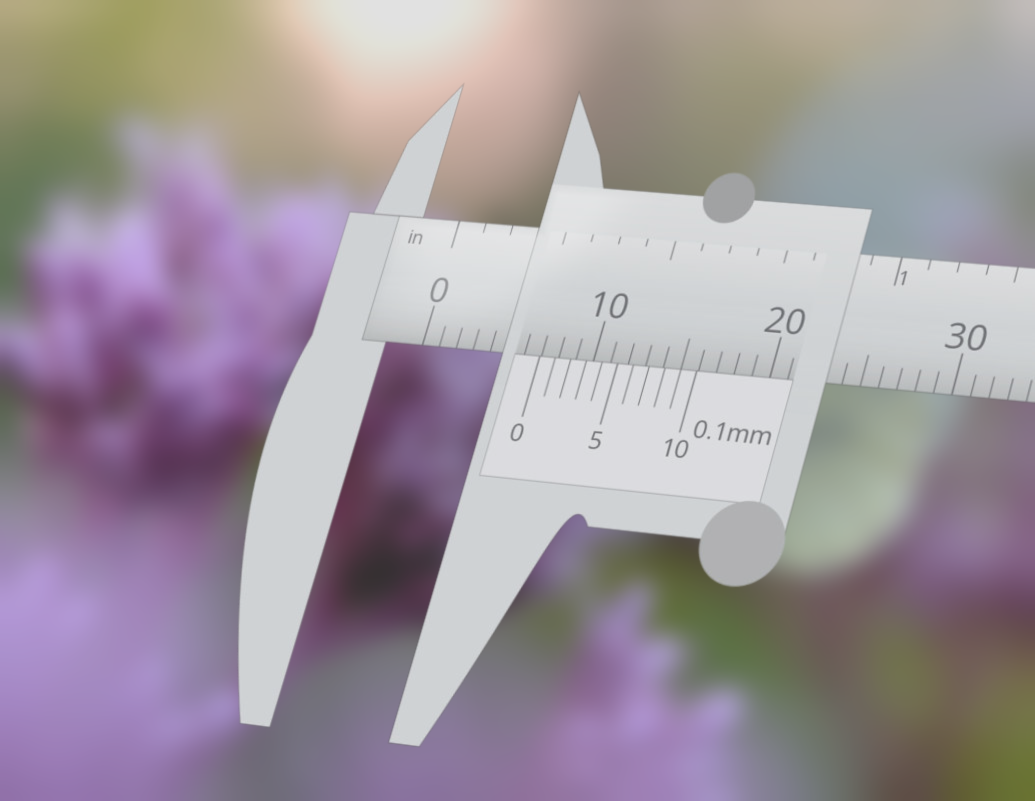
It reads value=6.9 unit=mm
